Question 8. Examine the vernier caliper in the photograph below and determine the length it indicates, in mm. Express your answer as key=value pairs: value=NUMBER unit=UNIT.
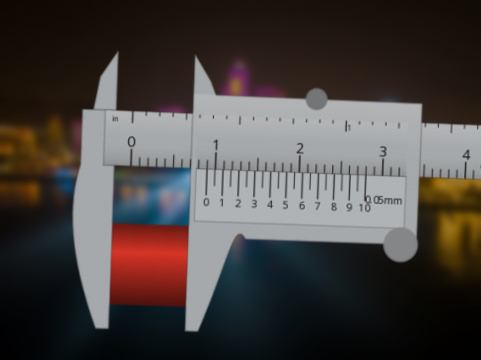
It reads value=9.0 unit=mm
